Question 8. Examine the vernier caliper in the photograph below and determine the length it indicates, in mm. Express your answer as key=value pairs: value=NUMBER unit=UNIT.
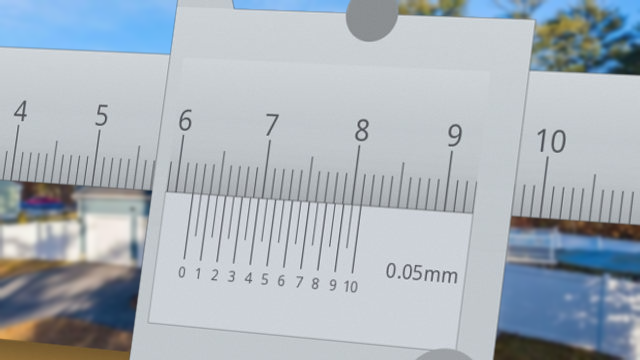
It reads value=62.0 unit=mm
